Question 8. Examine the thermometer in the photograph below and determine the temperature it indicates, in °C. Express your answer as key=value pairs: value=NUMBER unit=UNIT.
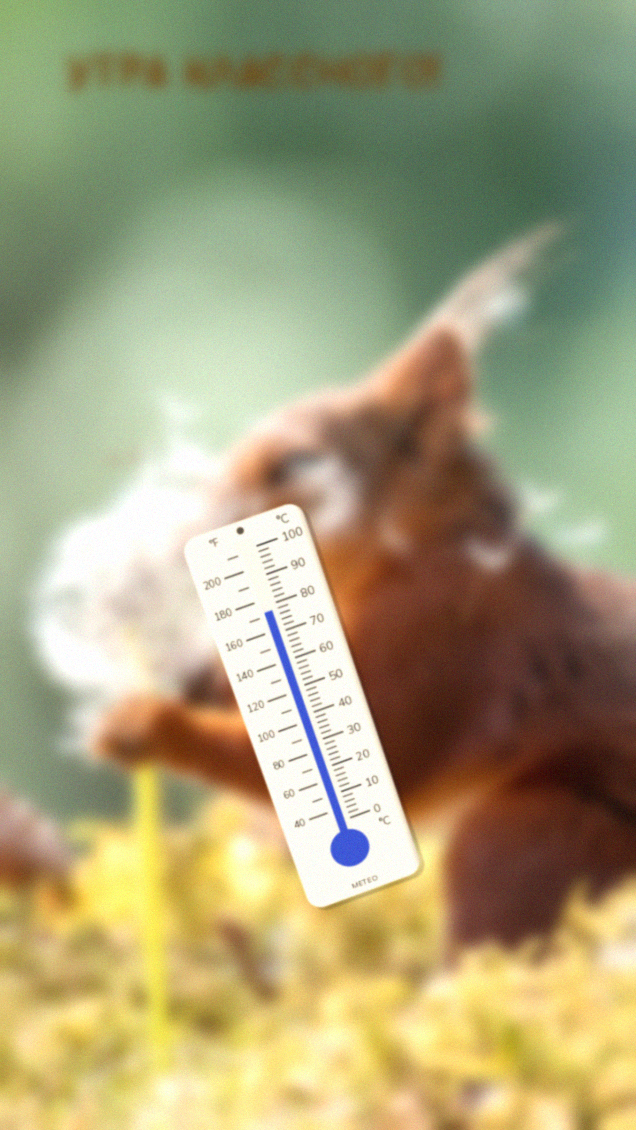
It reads value=78 unit=°C
